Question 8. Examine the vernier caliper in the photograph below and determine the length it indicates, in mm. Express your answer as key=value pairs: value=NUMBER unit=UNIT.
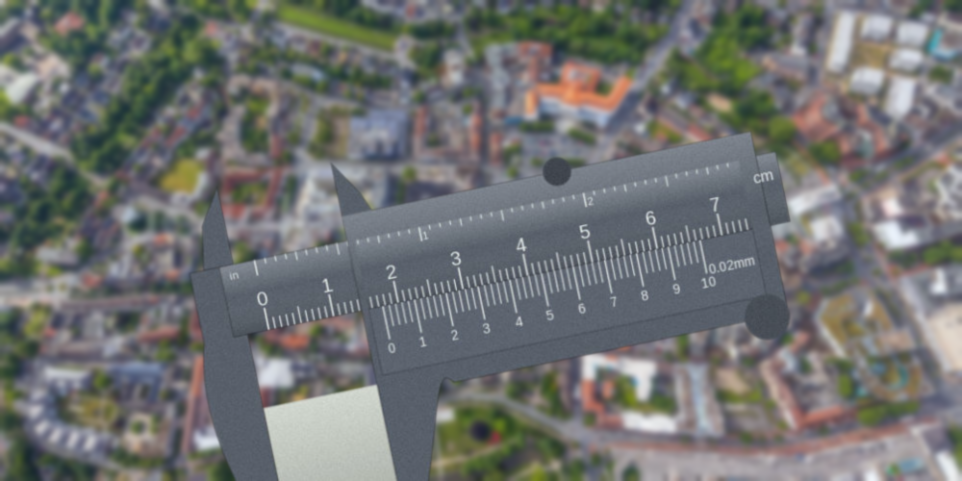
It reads value=17.6 unit=mm
